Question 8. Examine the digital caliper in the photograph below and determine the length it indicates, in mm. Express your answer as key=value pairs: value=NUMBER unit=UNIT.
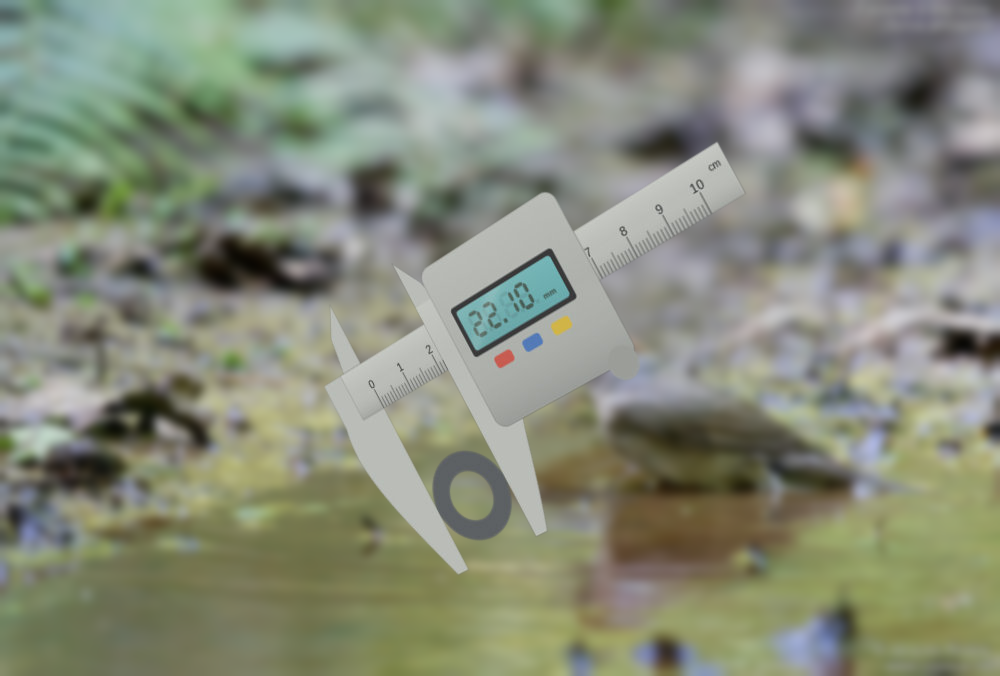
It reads value=22.10 unit=mm
